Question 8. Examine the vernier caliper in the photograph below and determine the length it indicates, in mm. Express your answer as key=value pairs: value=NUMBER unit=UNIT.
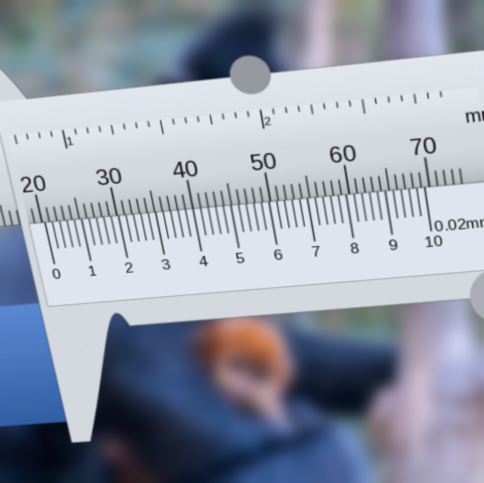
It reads value=20.4 unit=mm
